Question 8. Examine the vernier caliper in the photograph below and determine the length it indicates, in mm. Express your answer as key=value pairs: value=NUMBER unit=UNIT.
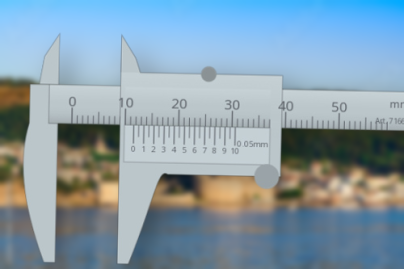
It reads value=11.6 unit=mm
